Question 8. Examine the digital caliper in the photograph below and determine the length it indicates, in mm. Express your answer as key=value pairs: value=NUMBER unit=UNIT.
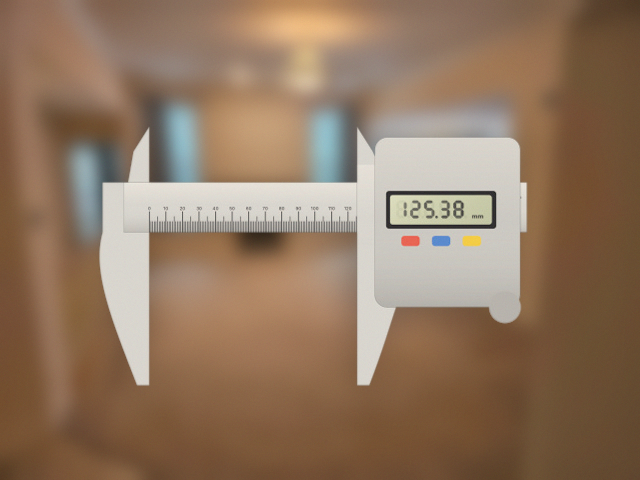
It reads value=125.38 unit=mm
